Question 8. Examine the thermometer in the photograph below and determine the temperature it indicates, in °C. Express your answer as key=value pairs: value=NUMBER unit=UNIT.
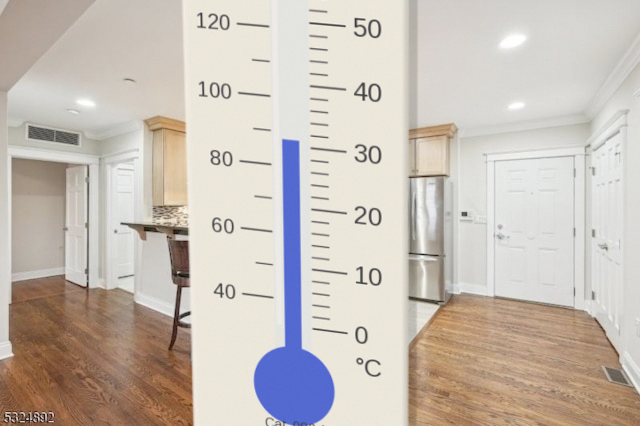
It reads value=31 unit=°C
